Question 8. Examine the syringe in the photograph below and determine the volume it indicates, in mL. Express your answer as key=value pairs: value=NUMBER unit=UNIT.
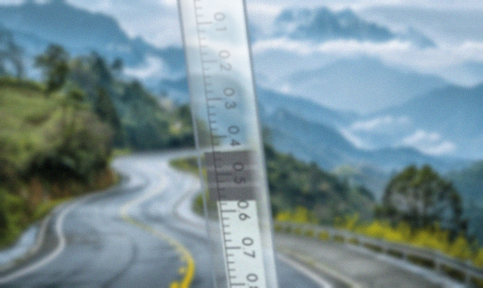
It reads value=0.44 unit=mL
